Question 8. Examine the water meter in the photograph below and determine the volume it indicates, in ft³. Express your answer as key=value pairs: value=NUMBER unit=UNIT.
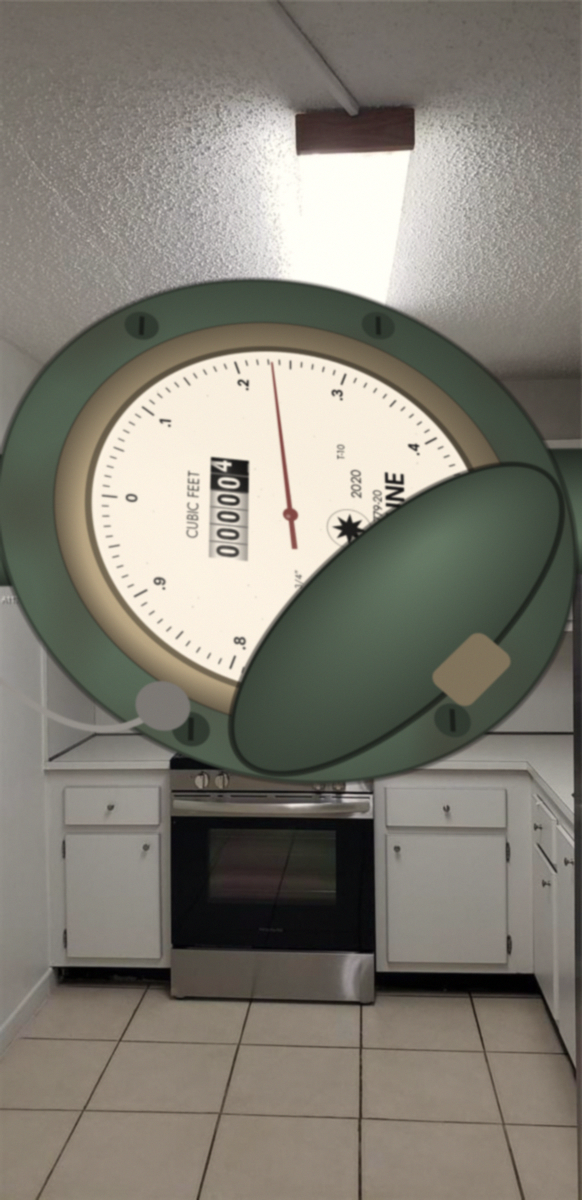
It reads value=4.23 unit=ft³
